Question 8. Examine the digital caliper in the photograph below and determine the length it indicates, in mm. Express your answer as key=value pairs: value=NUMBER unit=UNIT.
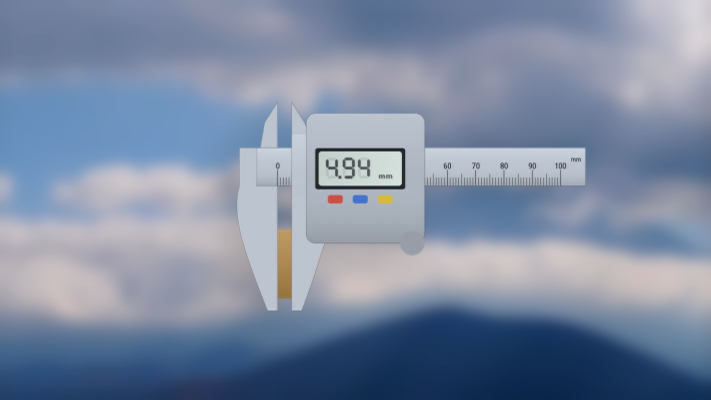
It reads value=4.94 unit=mm
